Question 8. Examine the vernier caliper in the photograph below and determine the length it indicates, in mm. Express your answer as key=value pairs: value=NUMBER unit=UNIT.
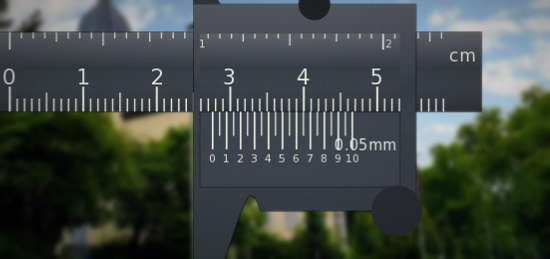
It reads value=27.6 unit=mm
